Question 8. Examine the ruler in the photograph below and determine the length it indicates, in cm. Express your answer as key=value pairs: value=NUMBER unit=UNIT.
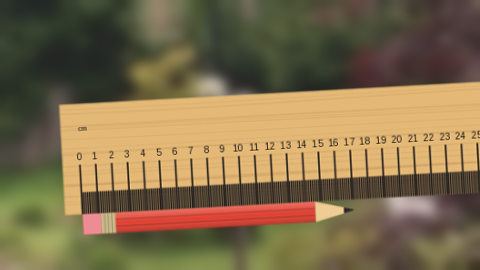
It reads value=17 unit=cm
